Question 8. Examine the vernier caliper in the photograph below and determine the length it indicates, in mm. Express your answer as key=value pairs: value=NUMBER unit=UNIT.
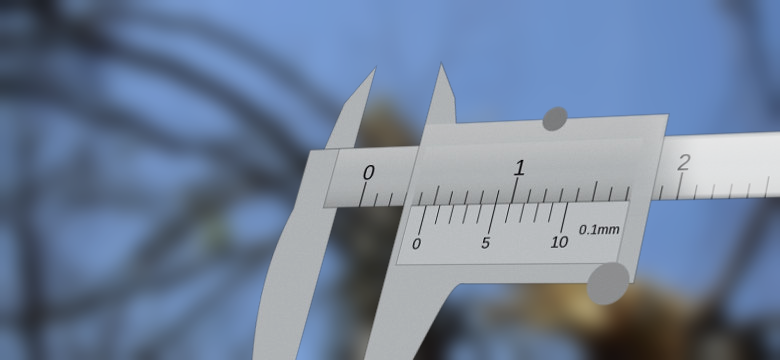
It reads value=4.5 unit=mm
